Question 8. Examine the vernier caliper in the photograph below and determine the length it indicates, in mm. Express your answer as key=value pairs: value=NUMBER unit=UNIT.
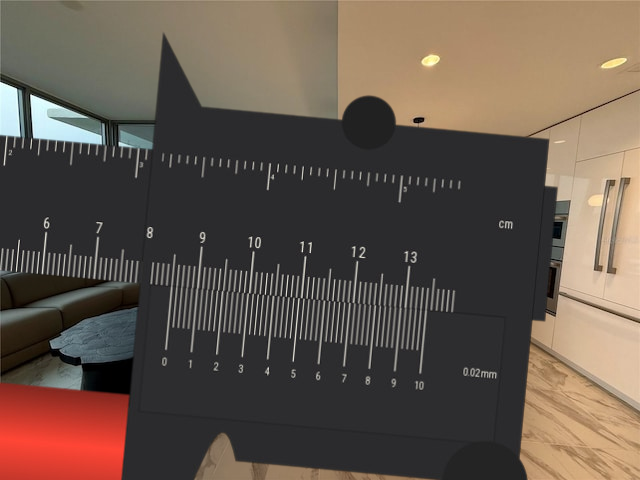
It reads value=85.0 unit=mm
